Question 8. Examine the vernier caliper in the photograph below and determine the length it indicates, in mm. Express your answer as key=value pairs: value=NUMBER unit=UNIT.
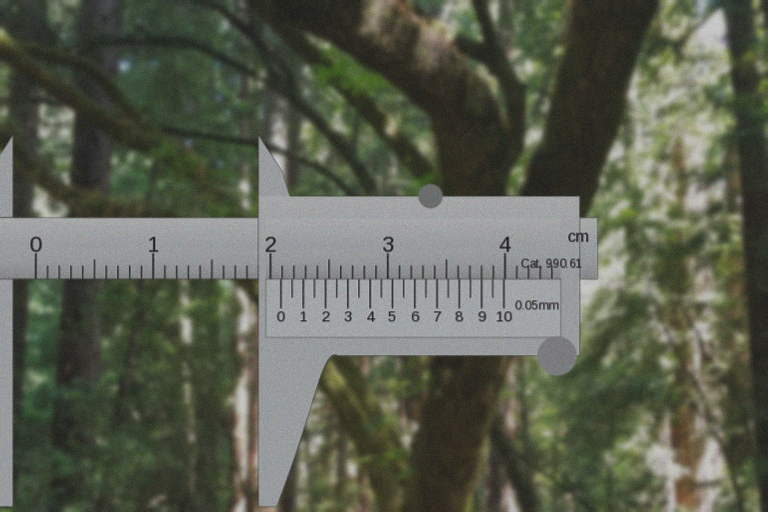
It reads value=20.9 unit=mm
